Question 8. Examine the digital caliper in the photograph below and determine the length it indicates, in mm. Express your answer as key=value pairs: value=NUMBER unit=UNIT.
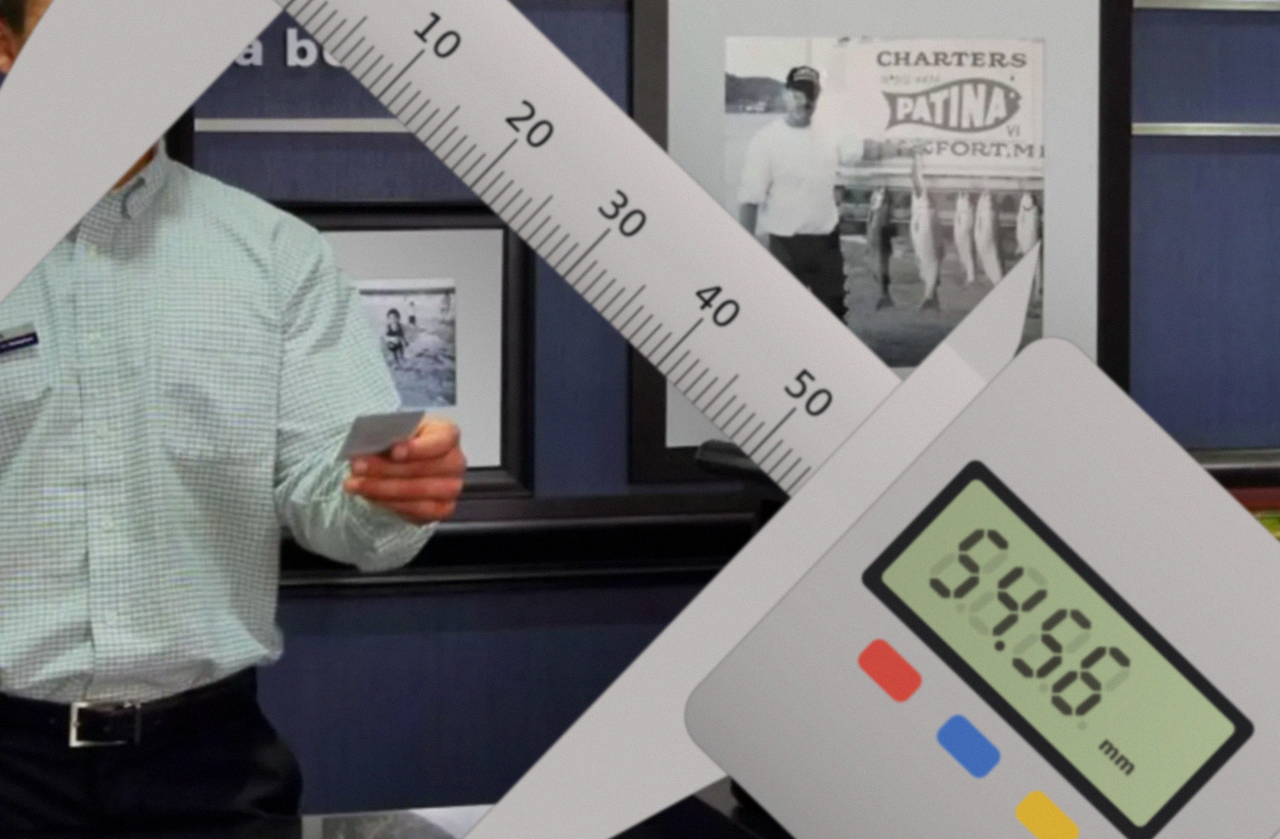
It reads value=54.56 unit=mm
